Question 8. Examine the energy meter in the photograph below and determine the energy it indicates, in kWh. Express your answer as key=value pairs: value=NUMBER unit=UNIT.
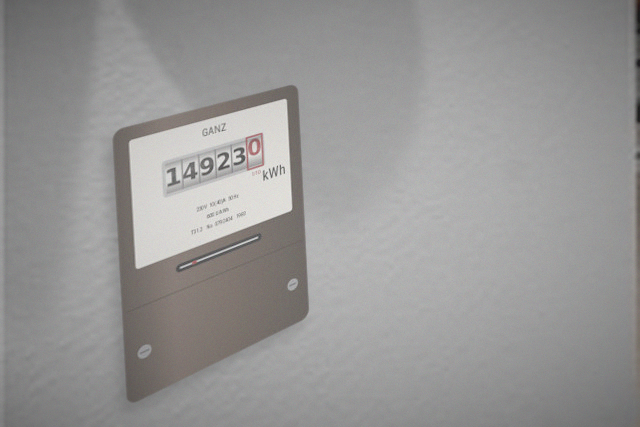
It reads value=14923.0 unit=kWh
